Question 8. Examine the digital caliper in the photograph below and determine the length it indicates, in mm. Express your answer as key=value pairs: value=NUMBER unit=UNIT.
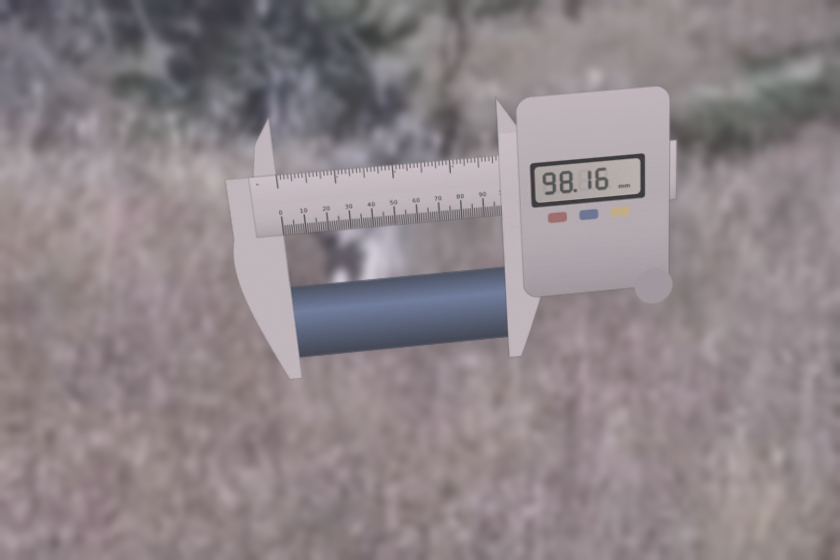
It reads value=98.16 unit=mm
